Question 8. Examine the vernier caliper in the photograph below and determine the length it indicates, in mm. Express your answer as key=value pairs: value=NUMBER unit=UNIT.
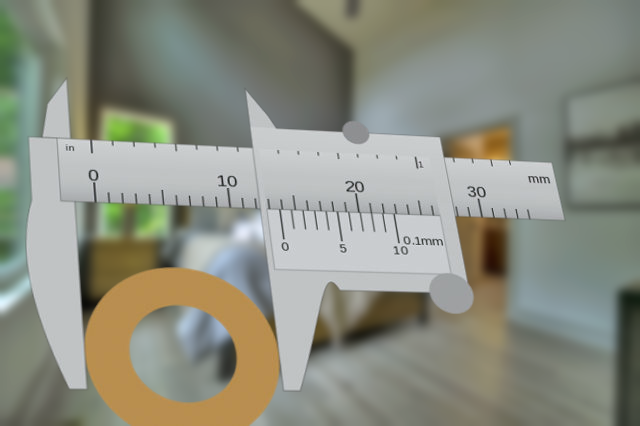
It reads value=13.8 unit=mm
